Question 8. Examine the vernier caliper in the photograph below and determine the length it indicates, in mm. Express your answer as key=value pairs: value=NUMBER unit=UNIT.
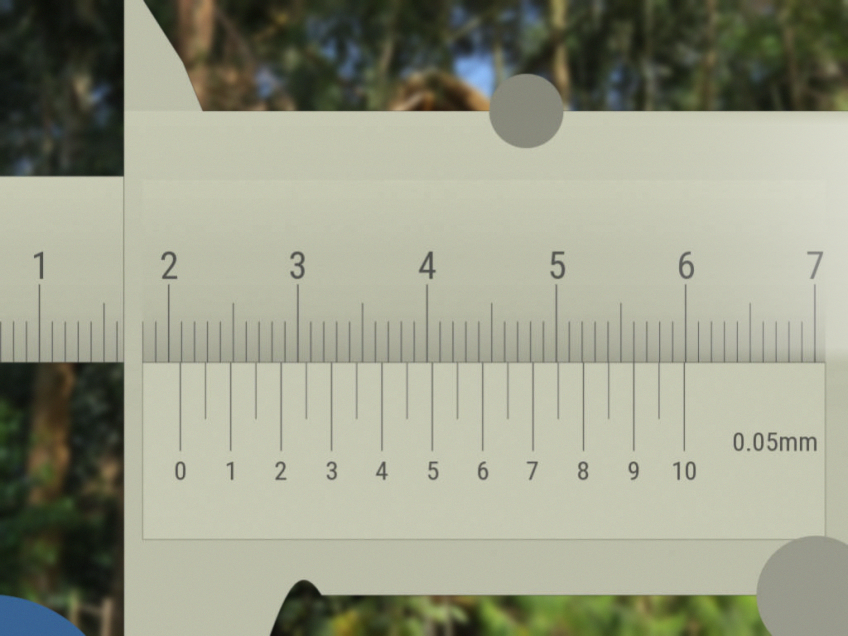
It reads value=20.9 unit=mm
